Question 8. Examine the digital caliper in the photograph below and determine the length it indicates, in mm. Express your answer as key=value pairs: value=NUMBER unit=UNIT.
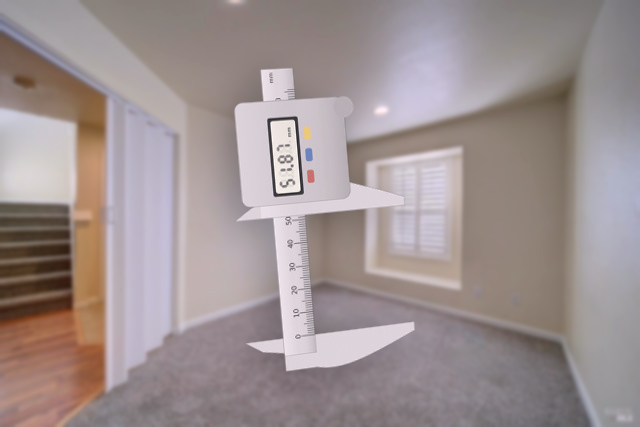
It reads value=51.87 unit=mm
